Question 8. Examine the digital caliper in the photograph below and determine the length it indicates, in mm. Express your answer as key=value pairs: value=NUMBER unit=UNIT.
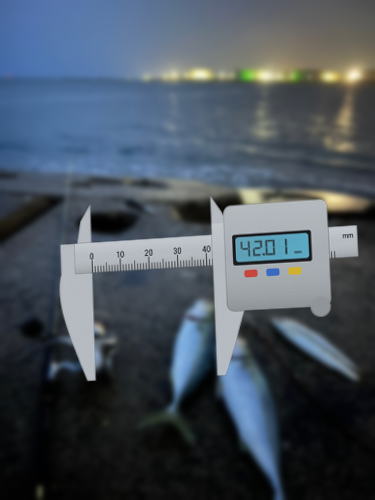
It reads value=42.01 unit=mm
